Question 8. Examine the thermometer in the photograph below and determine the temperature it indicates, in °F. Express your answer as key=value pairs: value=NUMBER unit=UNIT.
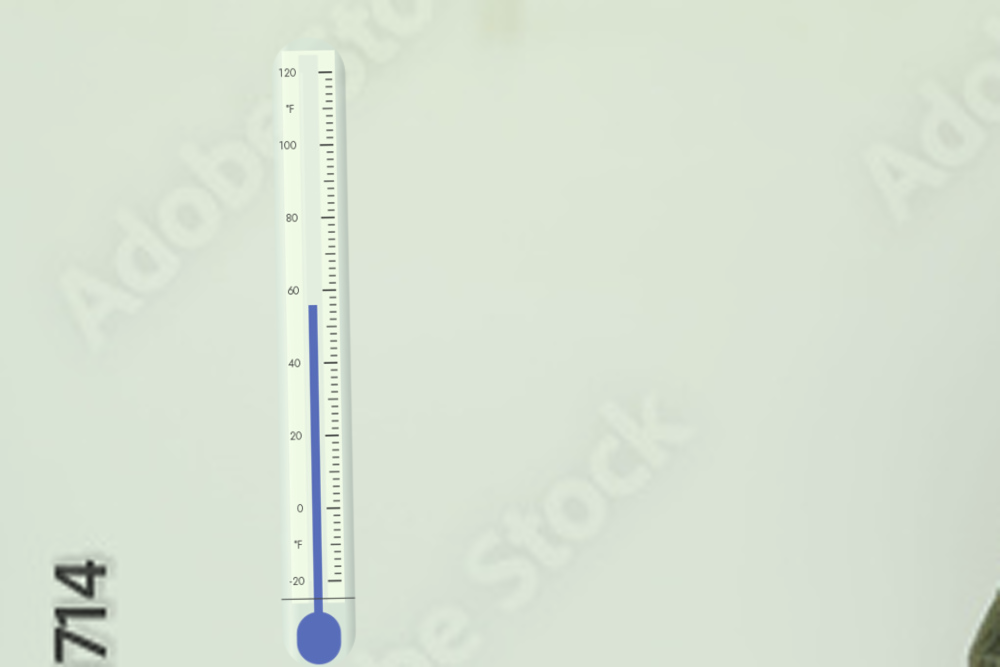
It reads value=56 unit=°F
